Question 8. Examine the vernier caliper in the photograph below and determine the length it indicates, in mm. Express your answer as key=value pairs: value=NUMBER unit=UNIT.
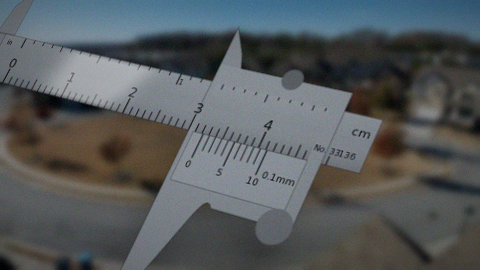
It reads value=32.2 unit=mm
